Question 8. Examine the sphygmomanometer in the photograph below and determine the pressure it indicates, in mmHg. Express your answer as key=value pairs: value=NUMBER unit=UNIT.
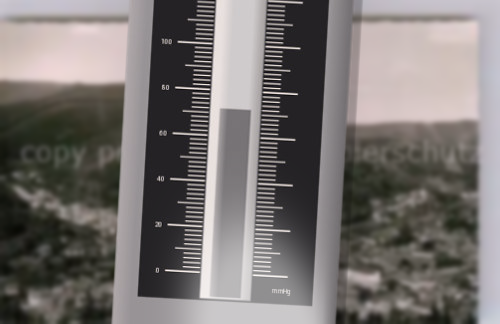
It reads value=72 unit=mmHg
